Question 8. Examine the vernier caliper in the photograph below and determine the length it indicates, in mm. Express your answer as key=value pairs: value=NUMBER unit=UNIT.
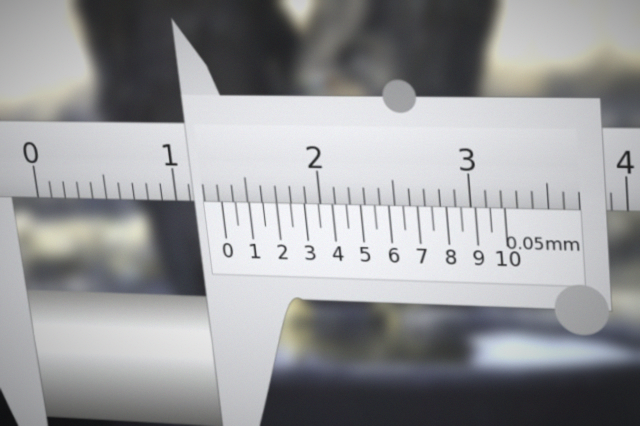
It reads value=13.2 unit=mm
